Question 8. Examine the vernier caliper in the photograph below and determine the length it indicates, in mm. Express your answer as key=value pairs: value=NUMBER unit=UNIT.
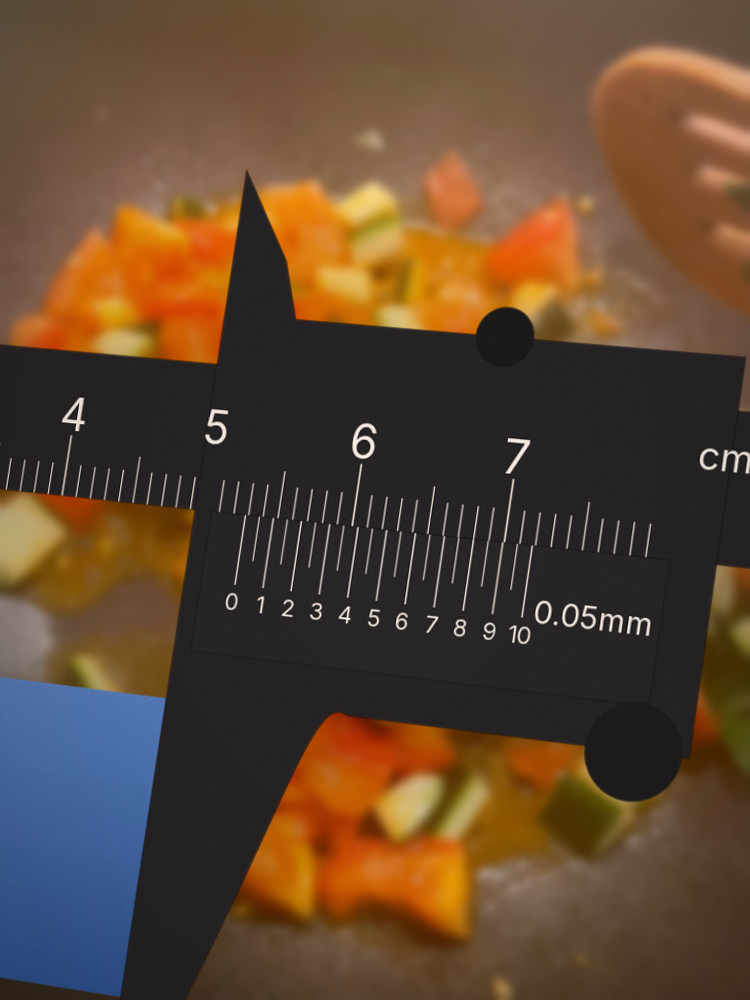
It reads value=52.8 unit=mm
